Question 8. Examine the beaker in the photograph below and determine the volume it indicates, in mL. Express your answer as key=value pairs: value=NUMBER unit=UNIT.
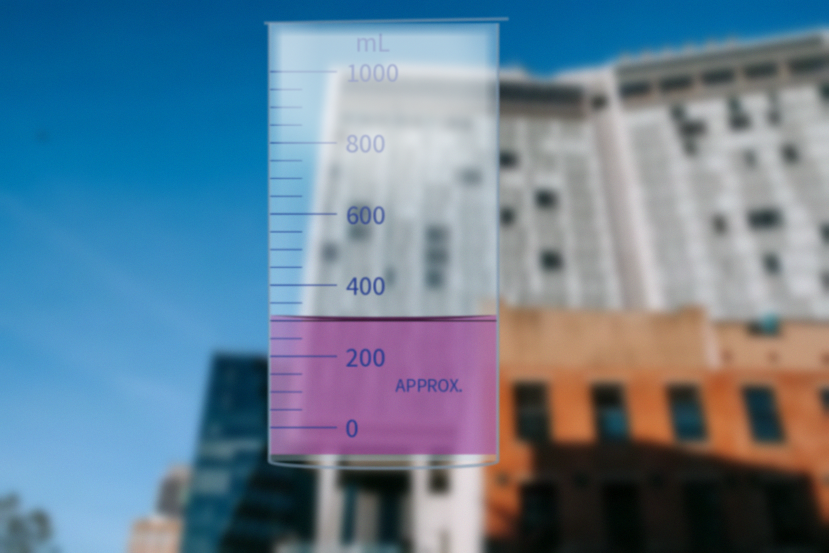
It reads value=300 unit=mL
